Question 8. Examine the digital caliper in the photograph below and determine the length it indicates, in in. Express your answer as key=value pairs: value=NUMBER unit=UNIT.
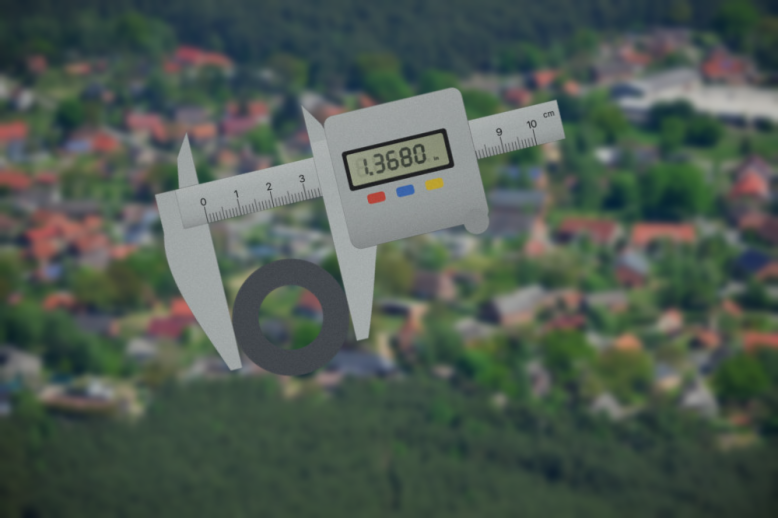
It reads value=1.3680 unit=in
